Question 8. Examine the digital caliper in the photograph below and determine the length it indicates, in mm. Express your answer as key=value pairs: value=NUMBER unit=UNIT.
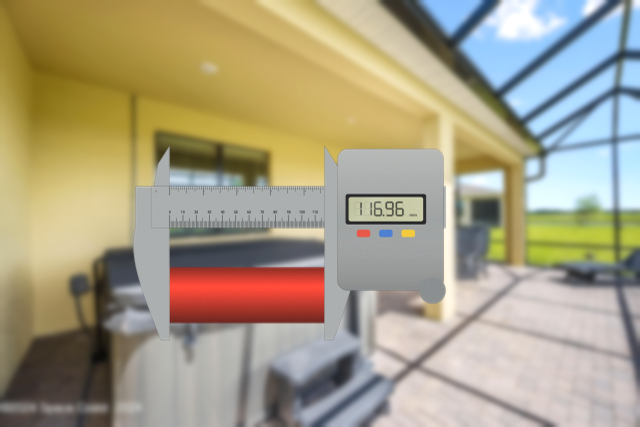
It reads value=116.96 unit=mm
